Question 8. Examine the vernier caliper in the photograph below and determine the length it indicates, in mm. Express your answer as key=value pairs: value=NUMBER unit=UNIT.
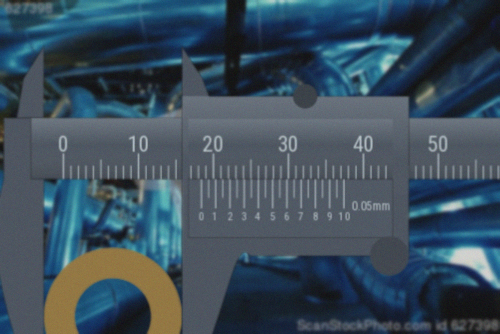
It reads value=18.4 unit=mm
